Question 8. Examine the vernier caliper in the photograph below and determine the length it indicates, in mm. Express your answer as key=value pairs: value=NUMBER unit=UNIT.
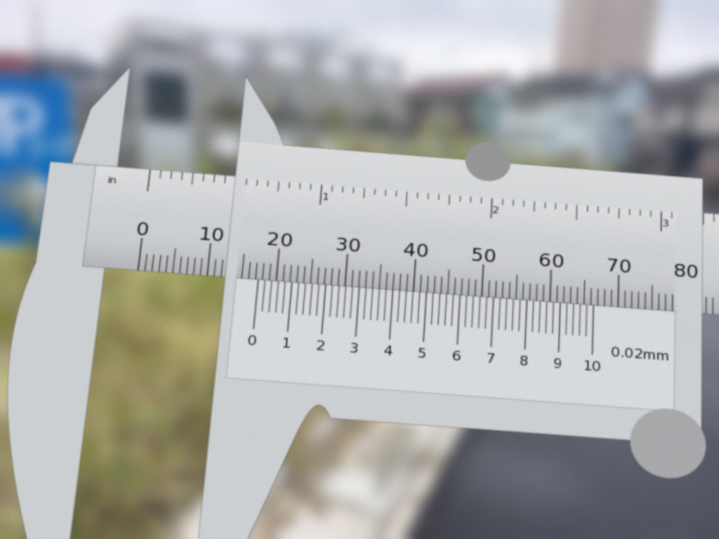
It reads value=17.4 unit=mm
